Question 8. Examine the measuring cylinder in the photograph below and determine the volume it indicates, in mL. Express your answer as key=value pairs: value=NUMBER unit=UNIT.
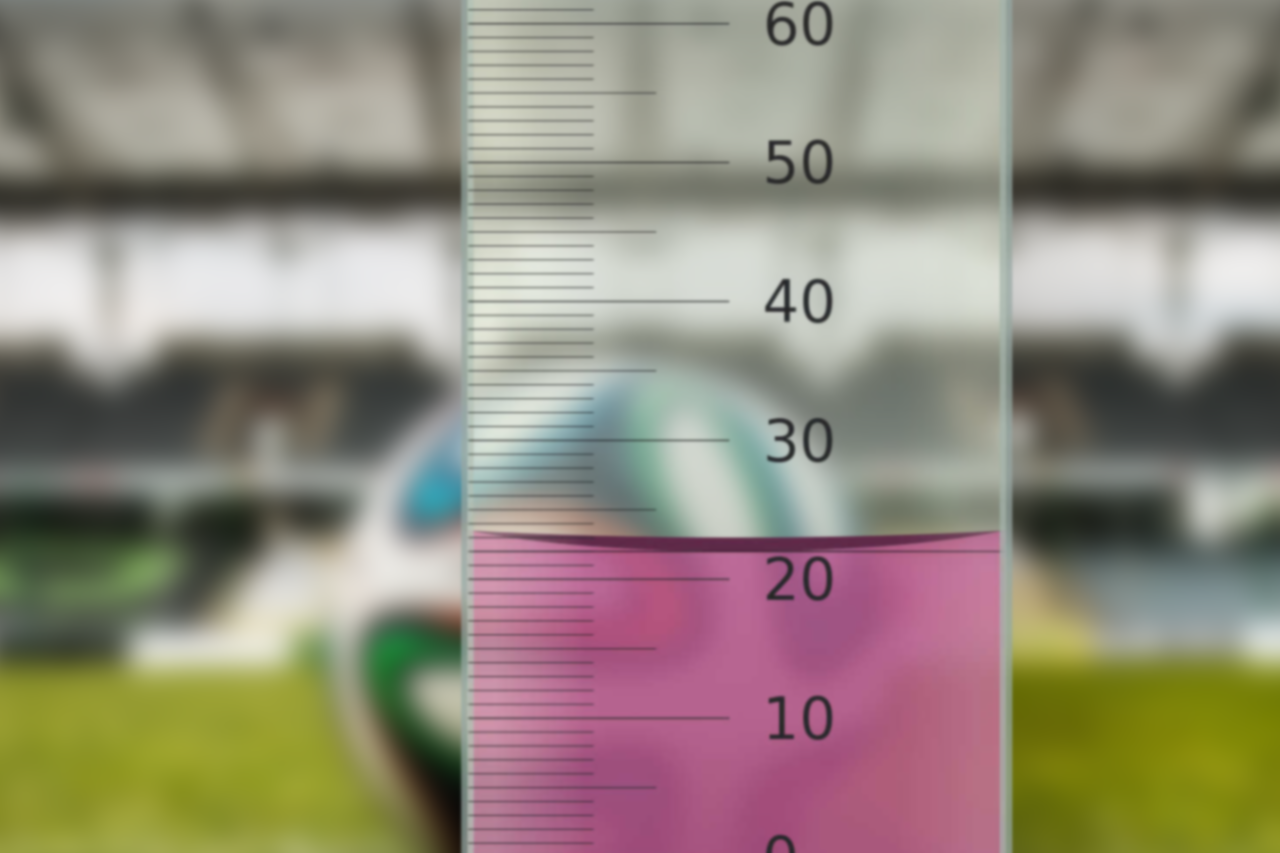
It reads value=22 unit=mL
